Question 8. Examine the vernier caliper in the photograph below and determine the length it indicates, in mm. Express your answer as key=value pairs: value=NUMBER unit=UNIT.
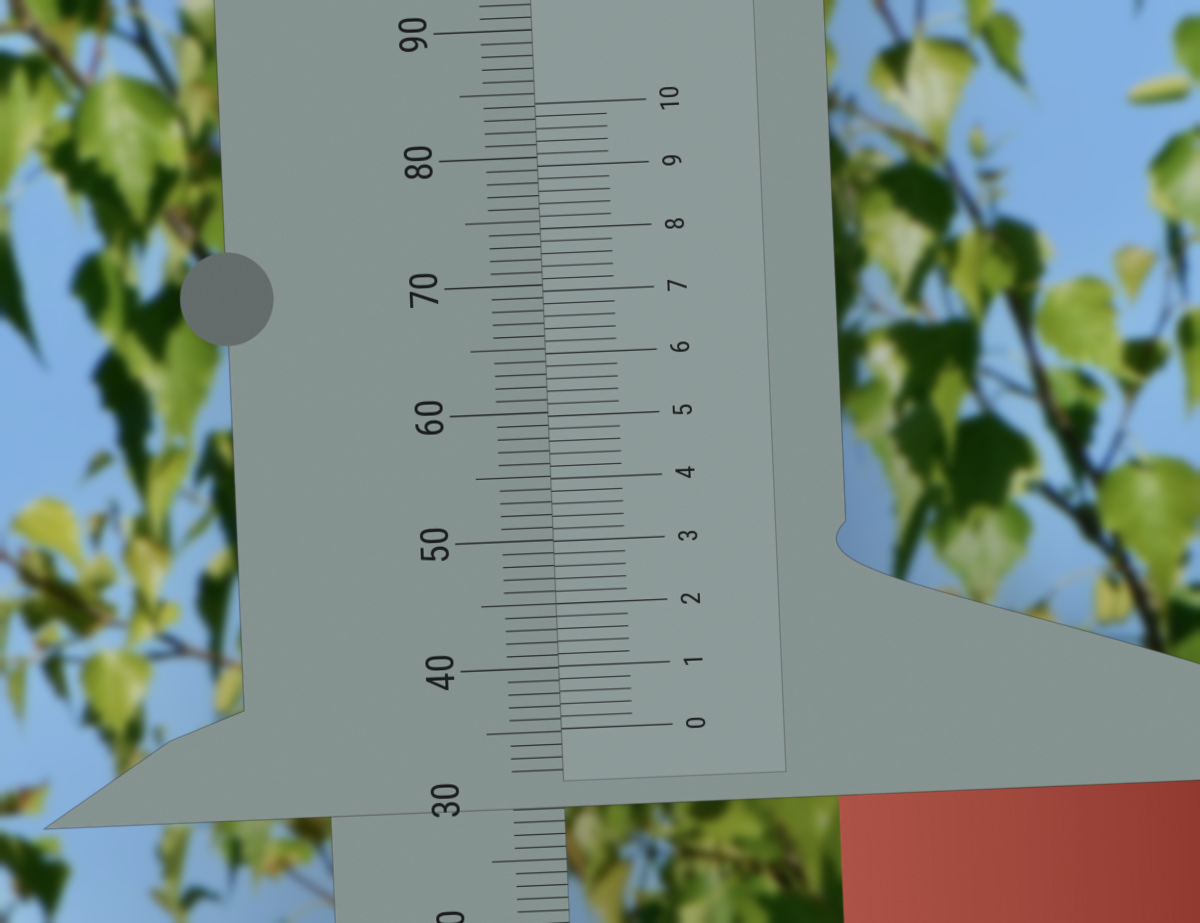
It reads value=35.2 unit=mm
